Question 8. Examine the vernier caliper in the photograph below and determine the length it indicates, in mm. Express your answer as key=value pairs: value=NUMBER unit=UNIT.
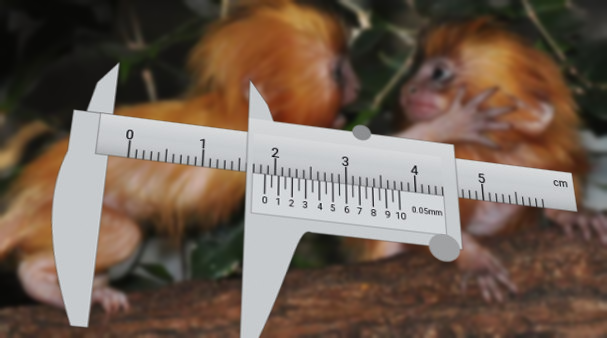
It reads value=18.6 unit=mm
